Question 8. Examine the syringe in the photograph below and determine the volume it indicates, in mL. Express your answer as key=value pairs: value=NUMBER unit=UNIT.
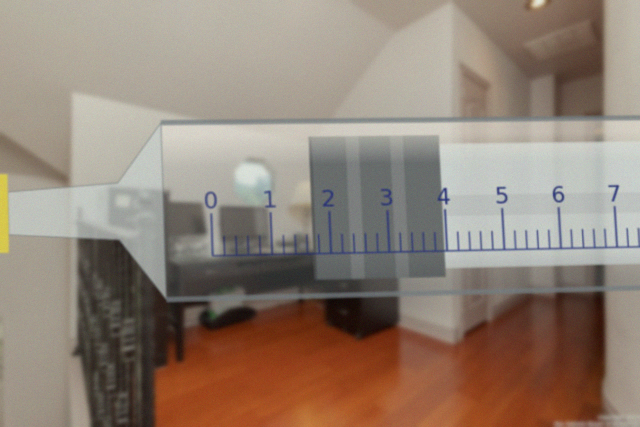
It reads value=1.7 unit=mL
